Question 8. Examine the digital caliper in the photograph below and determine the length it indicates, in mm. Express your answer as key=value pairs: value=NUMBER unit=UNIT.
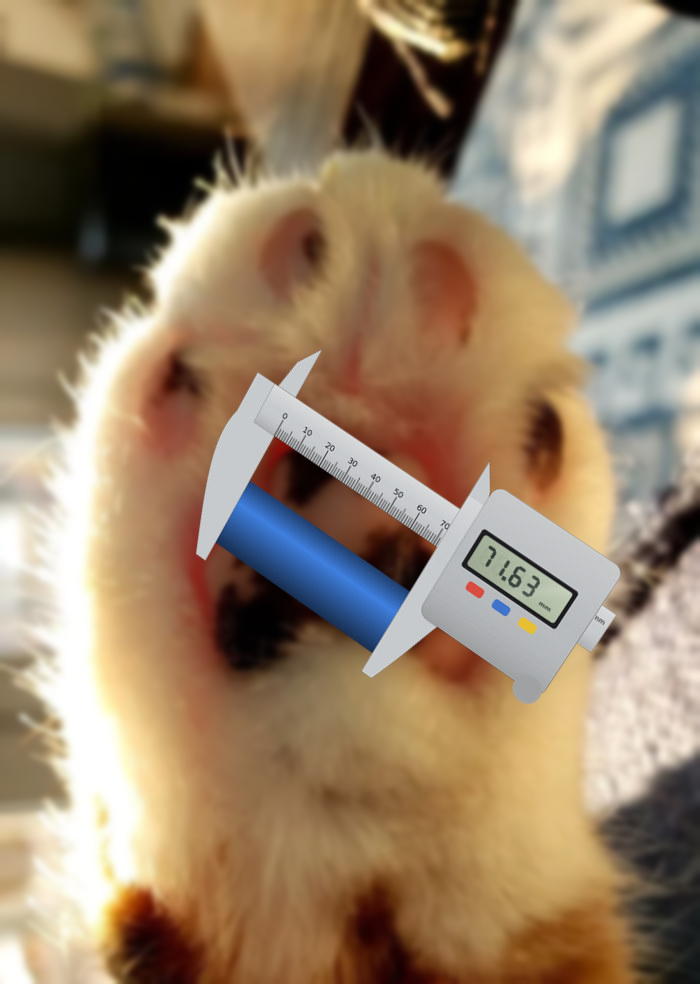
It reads value=71.63 unit=mm
